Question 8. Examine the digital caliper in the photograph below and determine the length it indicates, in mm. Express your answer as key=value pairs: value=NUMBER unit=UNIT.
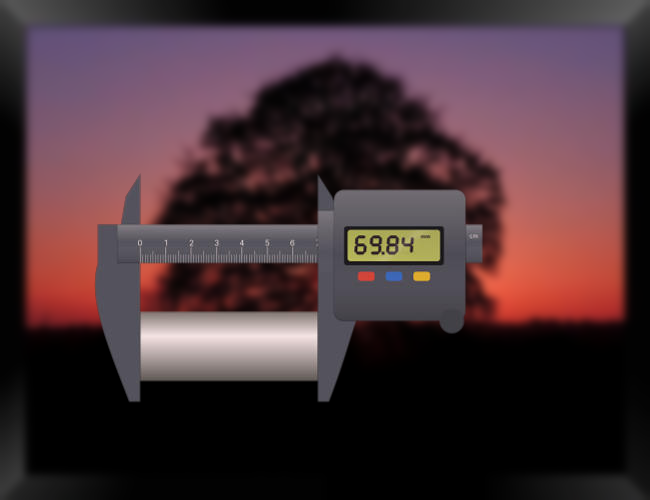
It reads value=69.84 unit=mm
